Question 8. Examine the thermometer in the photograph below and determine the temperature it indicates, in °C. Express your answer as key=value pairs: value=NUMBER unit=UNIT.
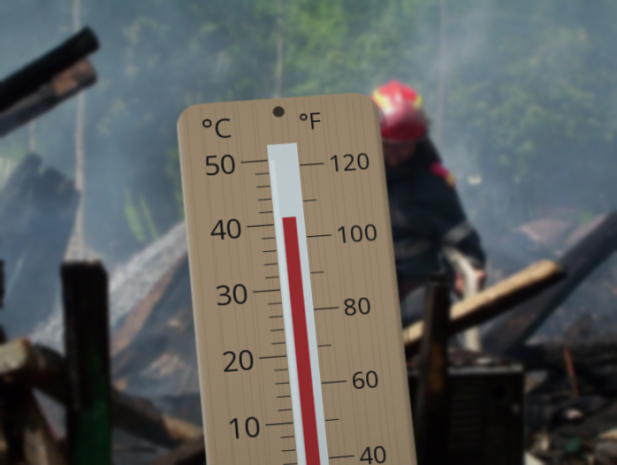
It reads value=41 unit=°C
